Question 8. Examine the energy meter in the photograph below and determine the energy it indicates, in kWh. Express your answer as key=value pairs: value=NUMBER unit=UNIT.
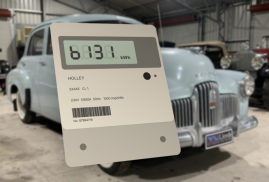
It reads value=6131 unit=kWh
